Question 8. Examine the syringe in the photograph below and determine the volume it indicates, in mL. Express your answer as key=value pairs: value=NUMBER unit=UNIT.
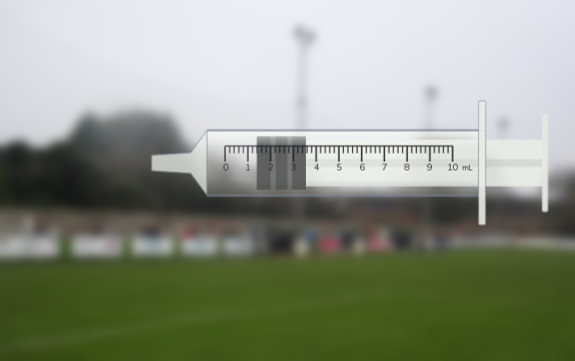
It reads value=1.4 unit=mL
